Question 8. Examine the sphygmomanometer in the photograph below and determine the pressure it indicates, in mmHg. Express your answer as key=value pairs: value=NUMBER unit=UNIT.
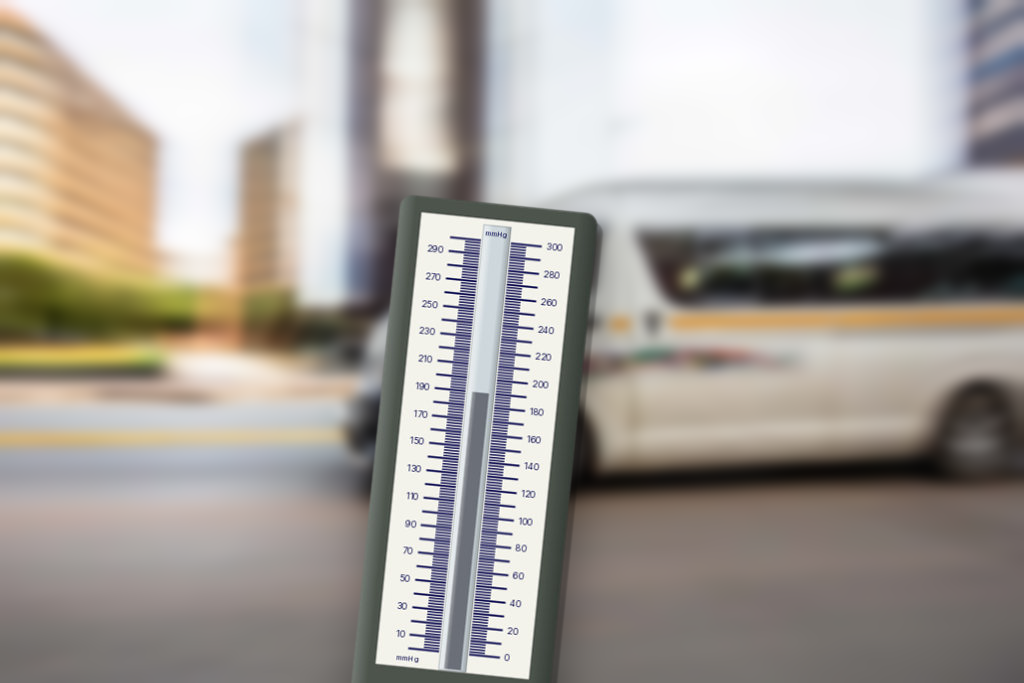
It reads value=190 unit=mmHg
